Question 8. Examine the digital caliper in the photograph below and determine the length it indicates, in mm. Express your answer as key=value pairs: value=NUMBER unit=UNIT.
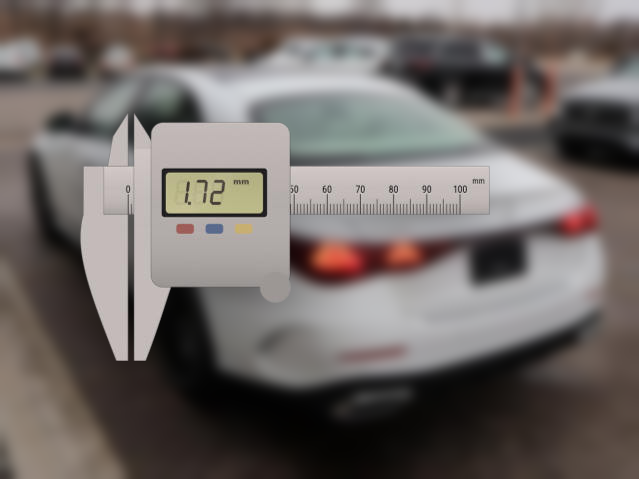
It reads value=1.72 unit=mm
